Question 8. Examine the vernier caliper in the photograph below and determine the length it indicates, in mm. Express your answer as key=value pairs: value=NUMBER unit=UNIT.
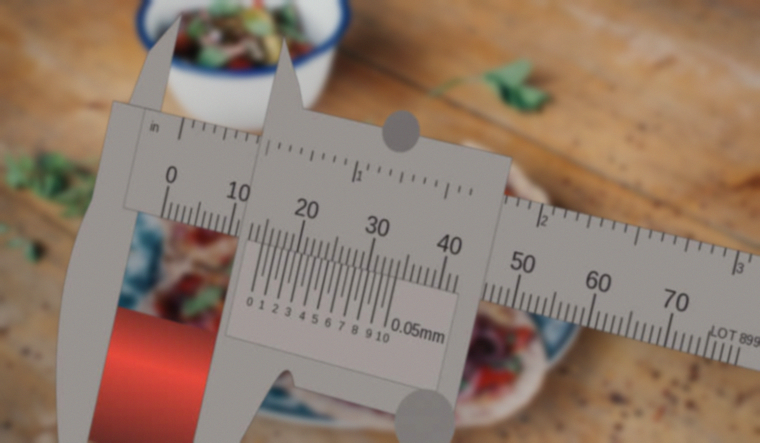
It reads value=15.0 unit=mm
